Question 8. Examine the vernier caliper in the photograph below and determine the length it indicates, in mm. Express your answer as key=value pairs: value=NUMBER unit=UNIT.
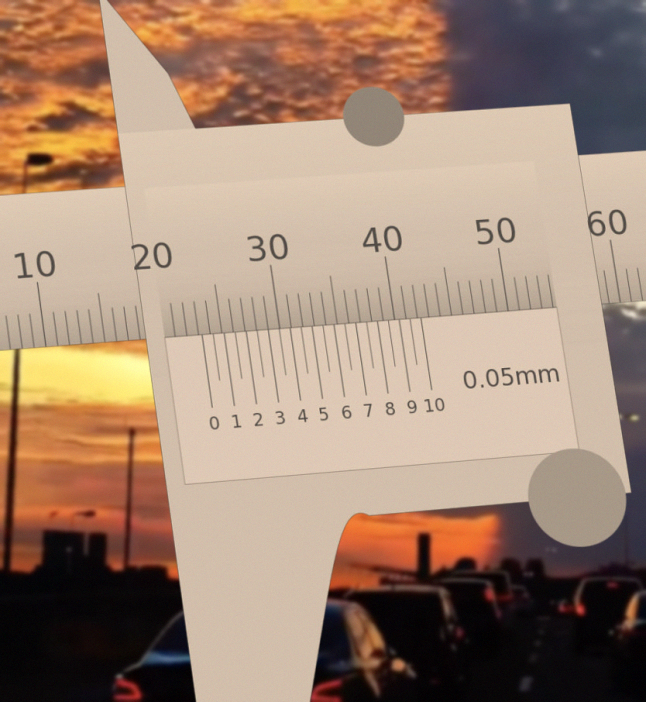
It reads value=23.3 unit=mm
